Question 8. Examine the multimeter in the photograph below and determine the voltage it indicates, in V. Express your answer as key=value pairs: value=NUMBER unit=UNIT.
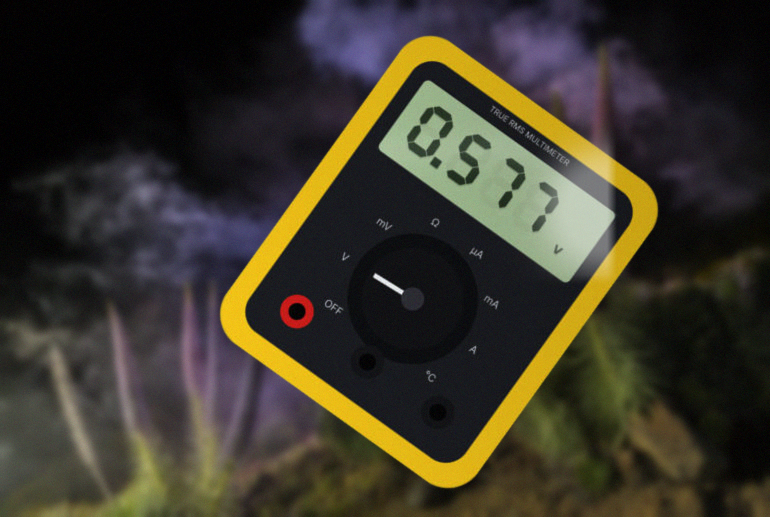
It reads value=0.577 unit=V
